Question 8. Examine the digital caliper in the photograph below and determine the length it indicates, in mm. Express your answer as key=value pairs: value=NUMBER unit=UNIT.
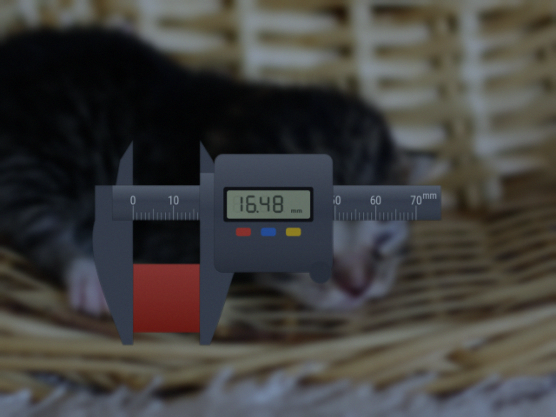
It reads value=16.48 unit=mm
